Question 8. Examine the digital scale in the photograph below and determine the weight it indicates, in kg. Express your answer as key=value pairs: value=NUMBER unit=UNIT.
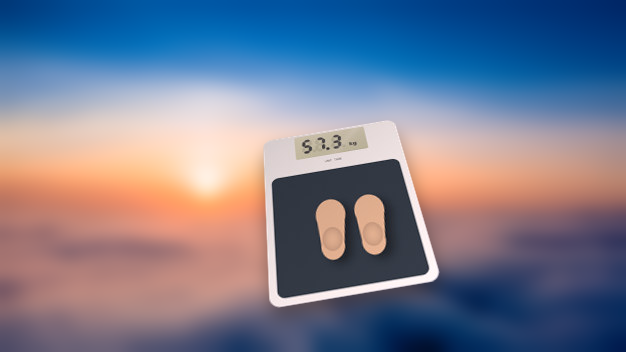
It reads value=57.3 unit=kg
